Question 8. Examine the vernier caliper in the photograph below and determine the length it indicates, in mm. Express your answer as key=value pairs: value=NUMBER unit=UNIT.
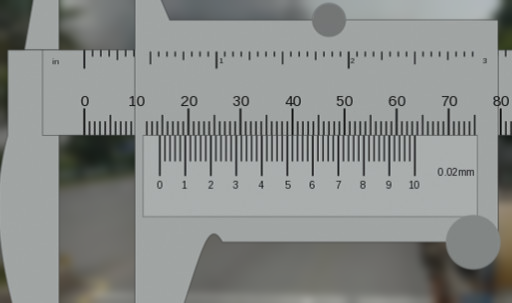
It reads value=14.5 unit=mm
